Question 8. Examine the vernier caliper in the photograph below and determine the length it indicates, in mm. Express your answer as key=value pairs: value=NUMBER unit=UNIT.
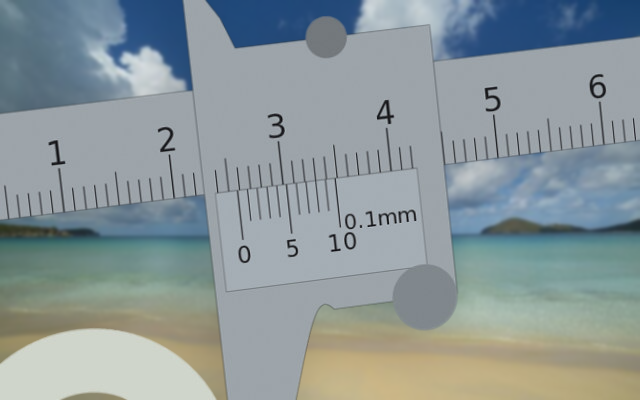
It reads value=25.8 unit=mm
